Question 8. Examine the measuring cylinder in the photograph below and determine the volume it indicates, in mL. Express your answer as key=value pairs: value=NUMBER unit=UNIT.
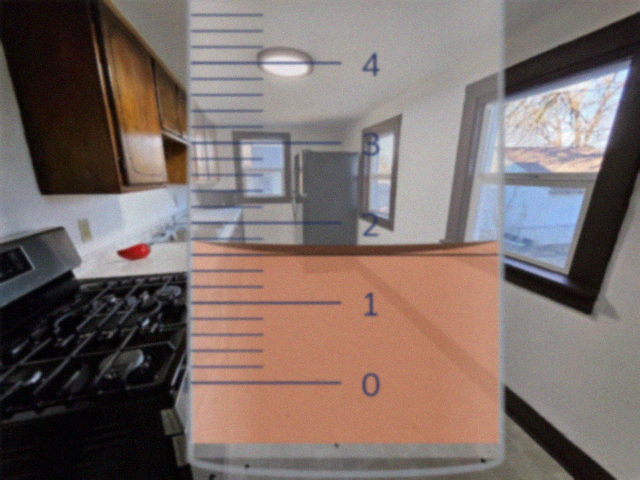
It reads value=1.6 unit=mL
